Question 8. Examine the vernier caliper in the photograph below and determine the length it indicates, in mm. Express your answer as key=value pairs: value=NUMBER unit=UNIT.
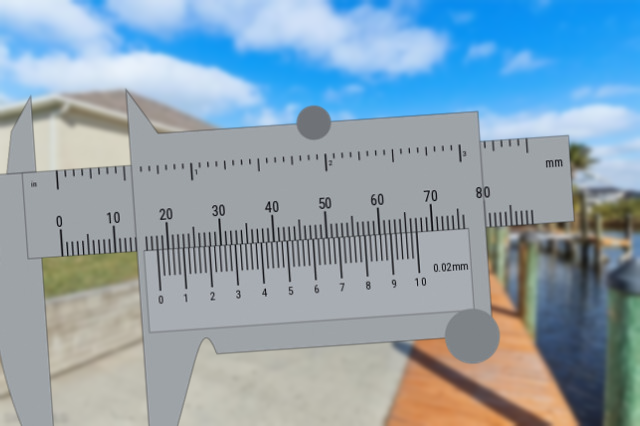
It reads value=18.0 unit=mm
